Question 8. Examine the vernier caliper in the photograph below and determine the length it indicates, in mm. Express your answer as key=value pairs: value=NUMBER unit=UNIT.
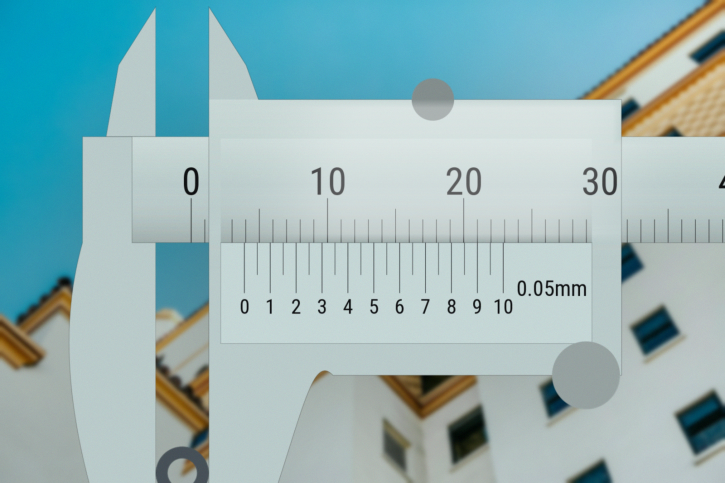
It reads value=3.9 unit=mm
